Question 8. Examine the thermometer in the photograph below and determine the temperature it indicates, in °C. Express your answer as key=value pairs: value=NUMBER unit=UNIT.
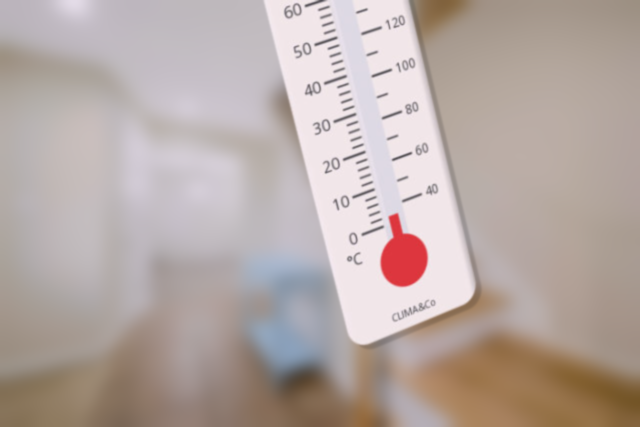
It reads value=2 unit=°C
